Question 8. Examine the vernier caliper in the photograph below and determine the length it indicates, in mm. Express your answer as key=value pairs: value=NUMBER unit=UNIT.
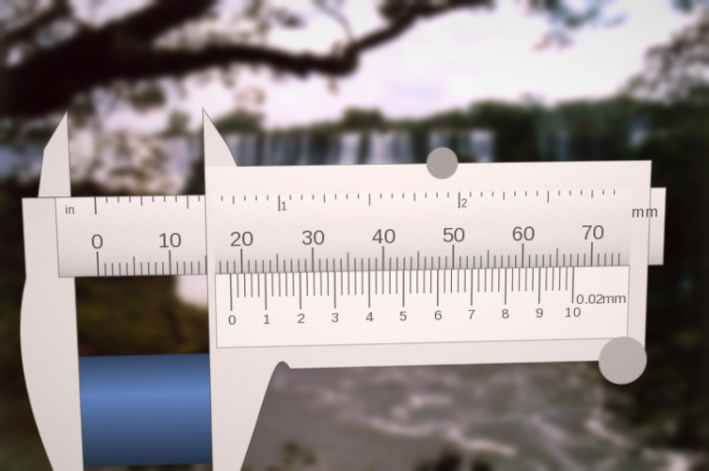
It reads value=18.4 unit=mm
